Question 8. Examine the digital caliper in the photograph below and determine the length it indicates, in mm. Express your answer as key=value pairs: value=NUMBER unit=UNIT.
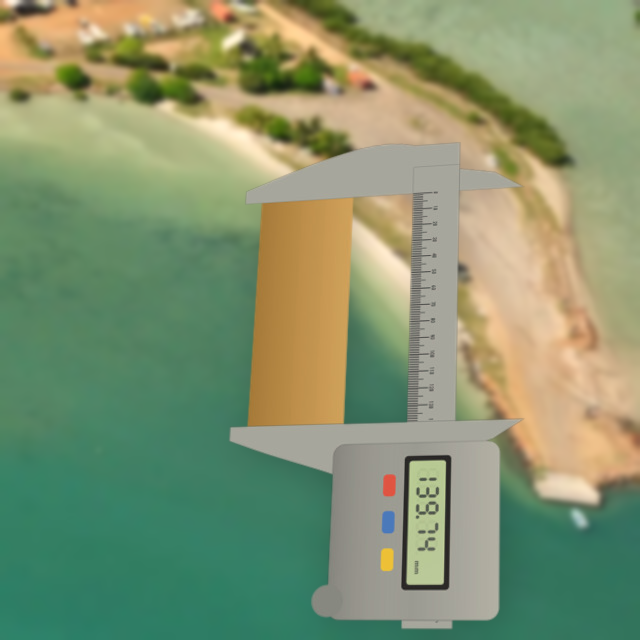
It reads value=139.74 unit=mm
